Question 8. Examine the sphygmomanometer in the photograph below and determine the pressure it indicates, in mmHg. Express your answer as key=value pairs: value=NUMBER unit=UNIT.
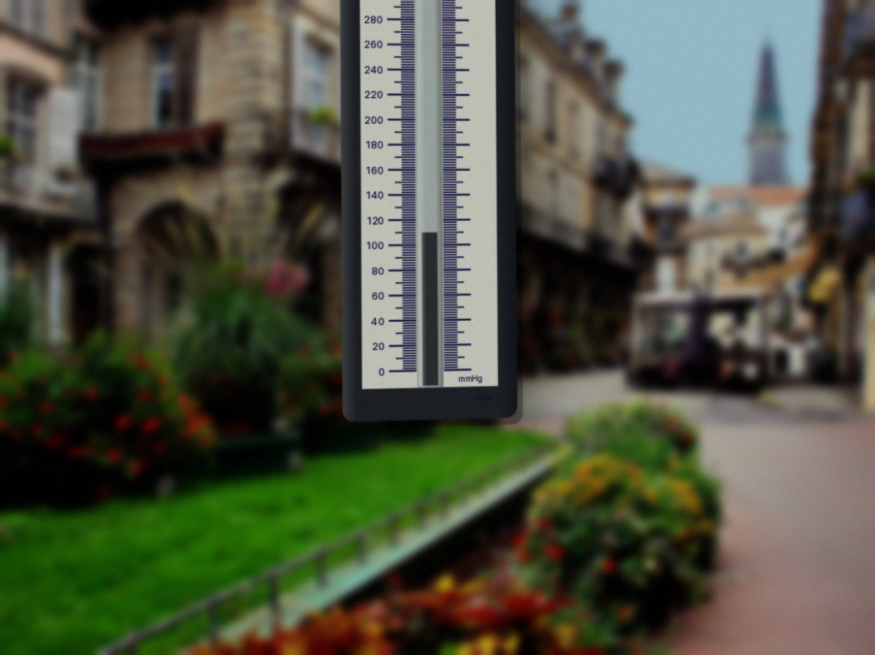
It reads value=110 unit=mmHg
